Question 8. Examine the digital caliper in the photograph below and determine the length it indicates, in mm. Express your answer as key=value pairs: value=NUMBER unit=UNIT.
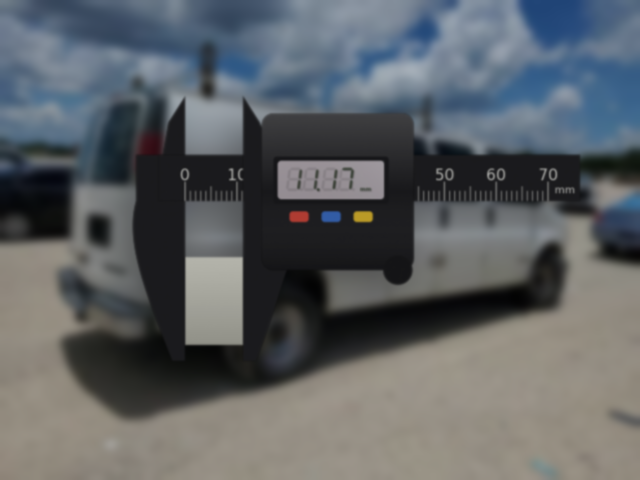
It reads value=11.17 unit=mm
